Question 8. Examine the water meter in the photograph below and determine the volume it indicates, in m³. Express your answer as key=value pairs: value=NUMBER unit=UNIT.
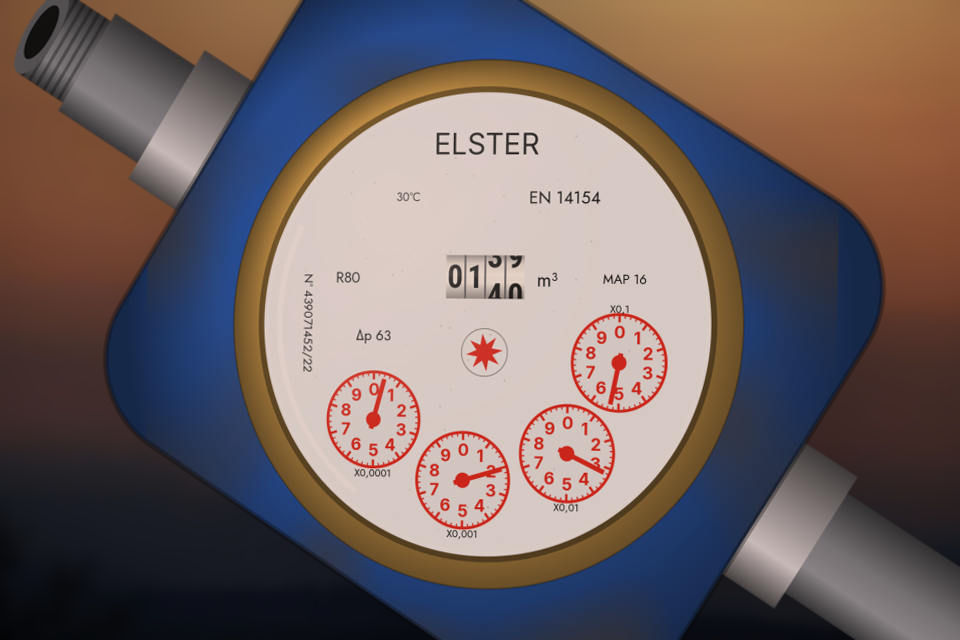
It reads value=139.5320 unit=m³
